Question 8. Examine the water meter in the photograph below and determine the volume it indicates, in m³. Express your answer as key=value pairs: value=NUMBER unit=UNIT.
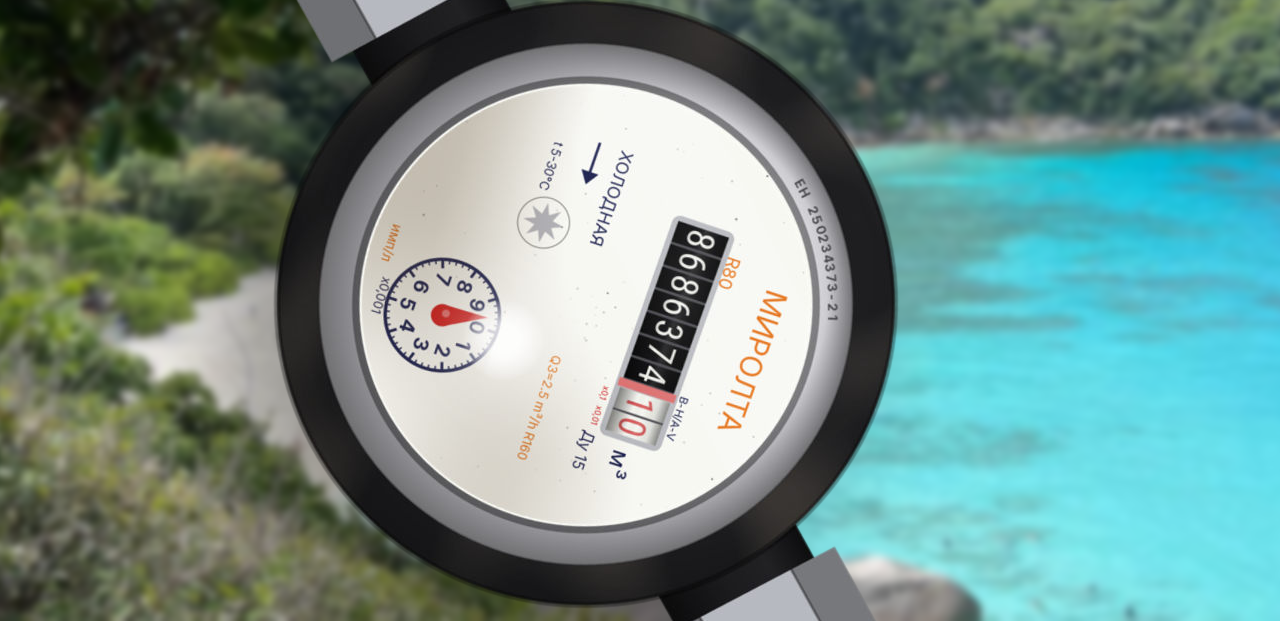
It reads value=8686374.099 unit=m³
